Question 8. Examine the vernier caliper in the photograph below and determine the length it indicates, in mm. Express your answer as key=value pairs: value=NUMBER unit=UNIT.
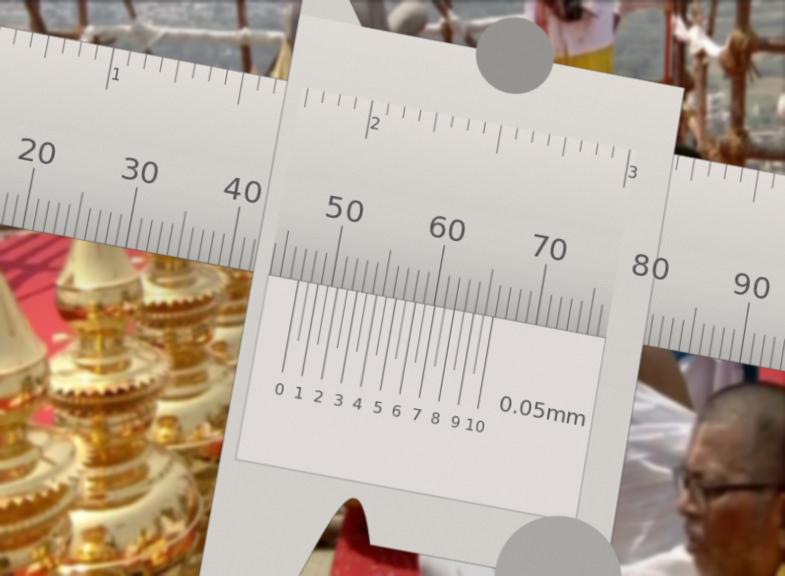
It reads value=46.8 unit=mm
